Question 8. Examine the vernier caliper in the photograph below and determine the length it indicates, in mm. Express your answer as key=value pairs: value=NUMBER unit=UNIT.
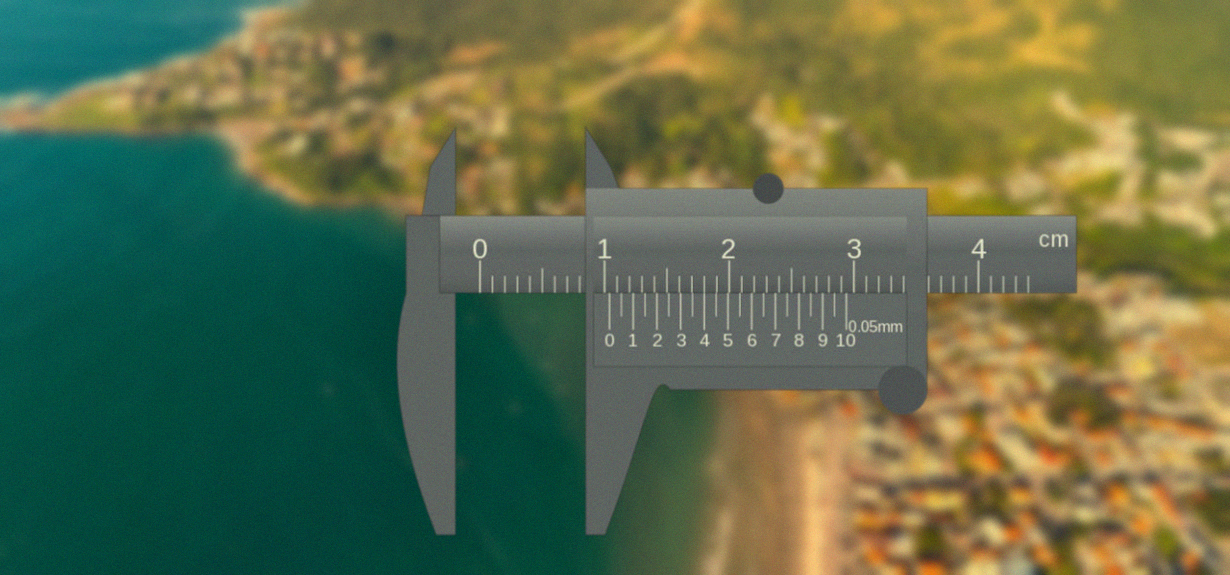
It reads value=10.4 unit=mm
